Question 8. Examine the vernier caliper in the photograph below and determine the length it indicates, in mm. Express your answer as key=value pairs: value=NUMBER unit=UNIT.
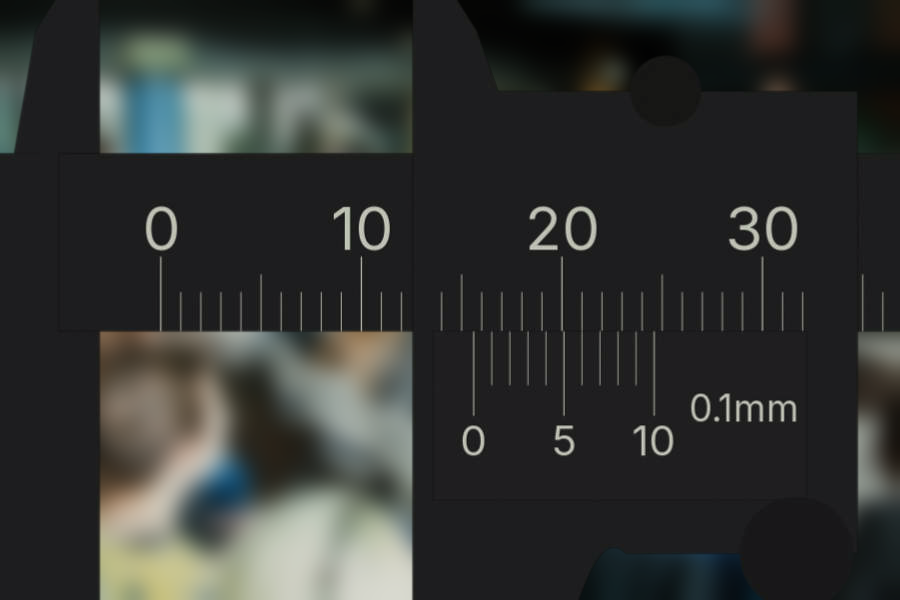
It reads value=15.6 unit=mm
